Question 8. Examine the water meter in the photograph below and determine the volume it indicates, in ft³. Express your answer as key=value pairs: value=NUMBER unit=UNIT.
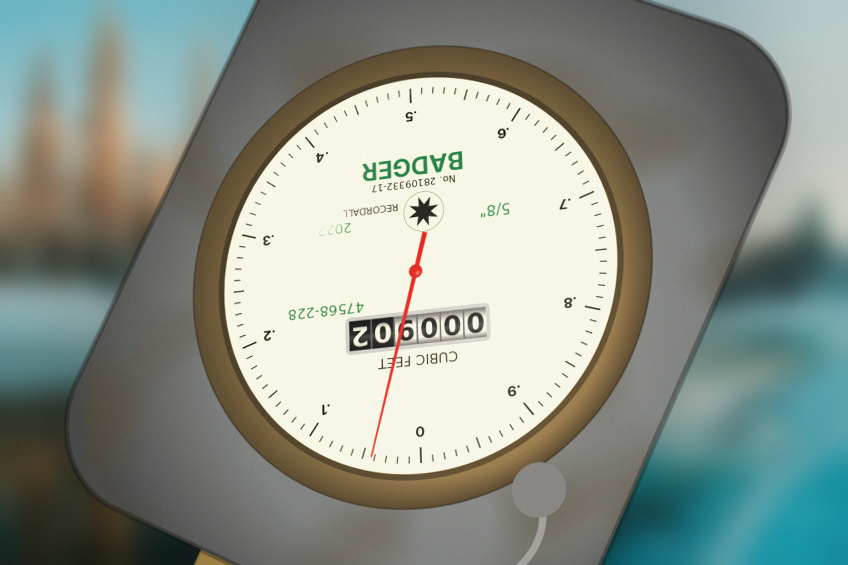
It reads value=902.04 unit=ft³
